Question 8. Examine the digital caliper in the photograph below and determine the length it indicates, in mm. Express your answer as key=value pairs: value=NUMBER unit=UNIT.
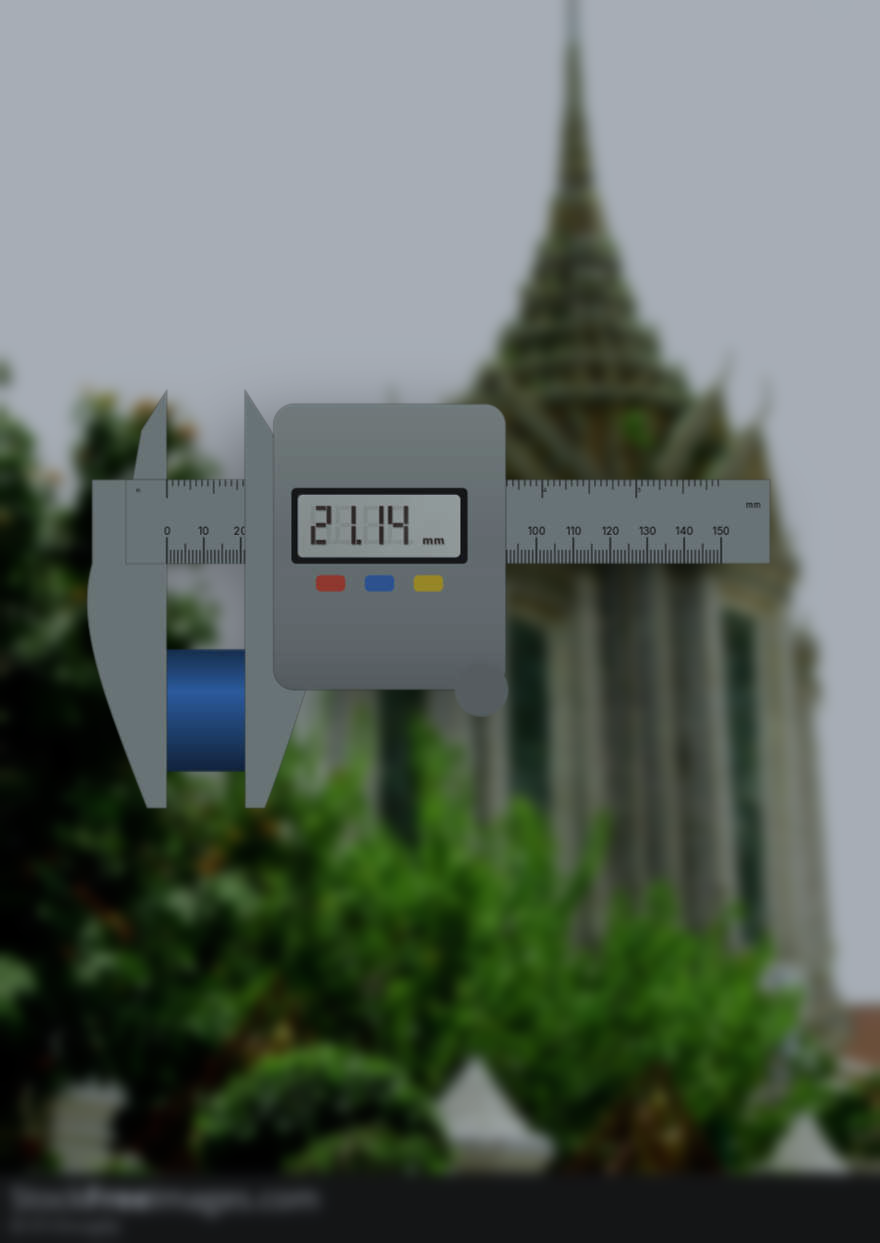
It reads value=21.14 unit=mm
